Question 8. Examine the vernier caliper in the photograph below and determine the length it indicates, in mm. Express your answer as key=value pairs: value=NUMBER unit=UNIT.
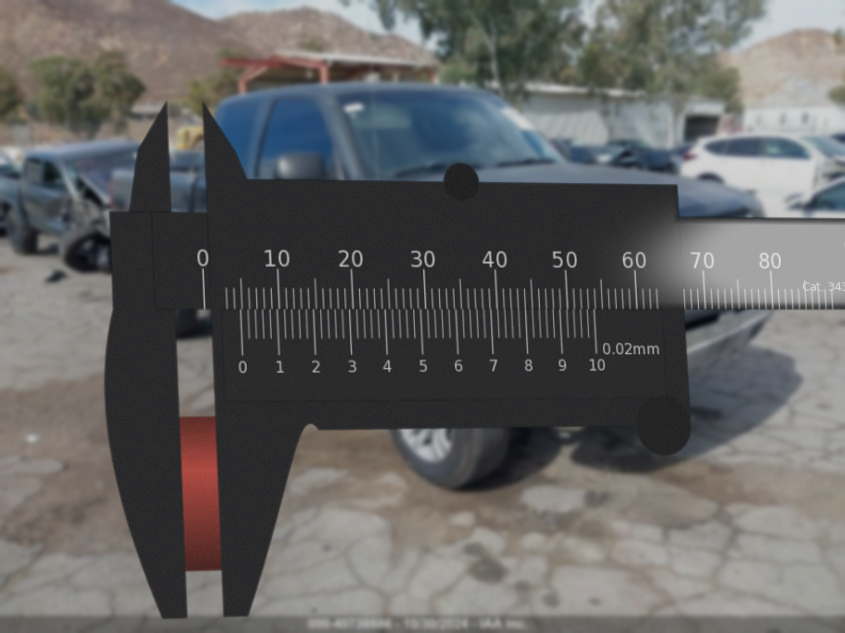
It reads value=4.8 unit=mm
